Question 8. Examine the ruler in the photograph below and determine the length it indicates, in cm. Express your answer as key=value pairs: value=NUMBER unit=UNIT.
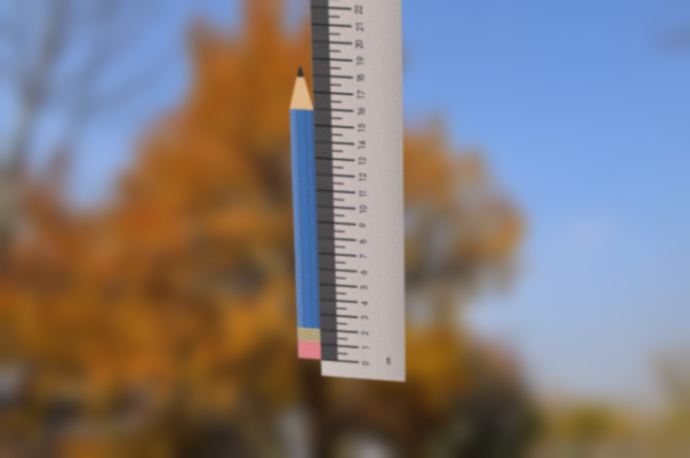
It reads value=18.5 unit=cm
